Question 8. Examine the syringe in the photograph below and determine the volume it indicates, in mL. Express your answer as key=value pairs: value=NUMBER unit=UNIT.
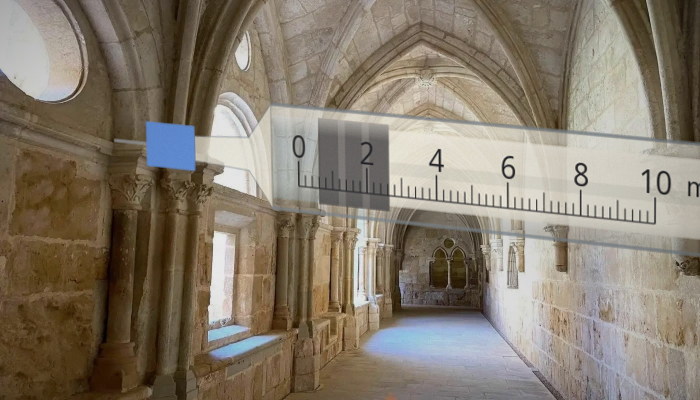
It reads value=0.6 unit=mL
